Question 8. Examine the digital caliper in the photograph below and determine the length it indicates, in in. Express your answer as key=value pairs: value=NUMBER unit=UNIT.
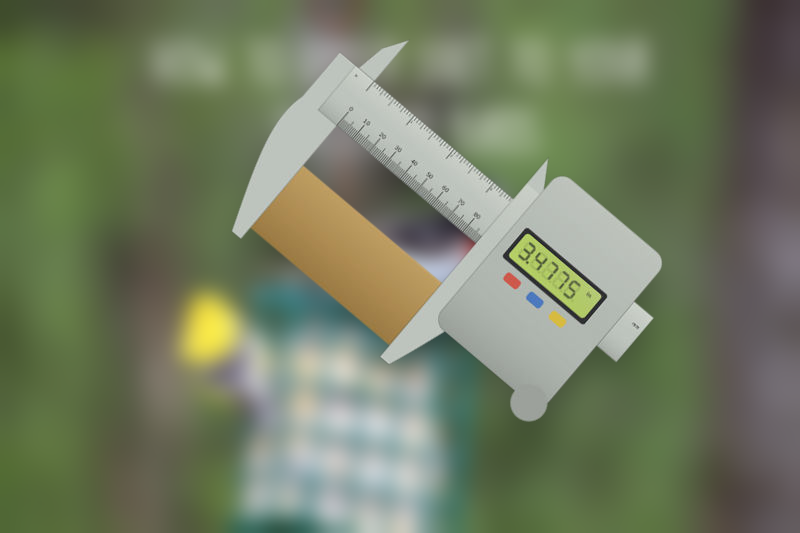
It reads value=3.4775 unit=in
